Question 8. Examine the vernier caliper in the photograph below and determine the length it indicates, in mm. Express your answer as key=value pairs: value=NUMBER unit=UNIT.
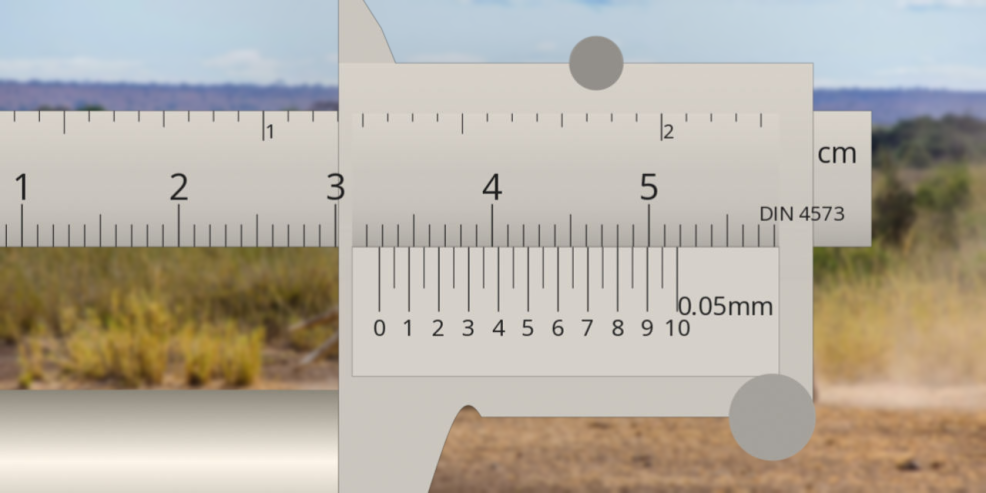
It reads value=32.8 unit=mm
